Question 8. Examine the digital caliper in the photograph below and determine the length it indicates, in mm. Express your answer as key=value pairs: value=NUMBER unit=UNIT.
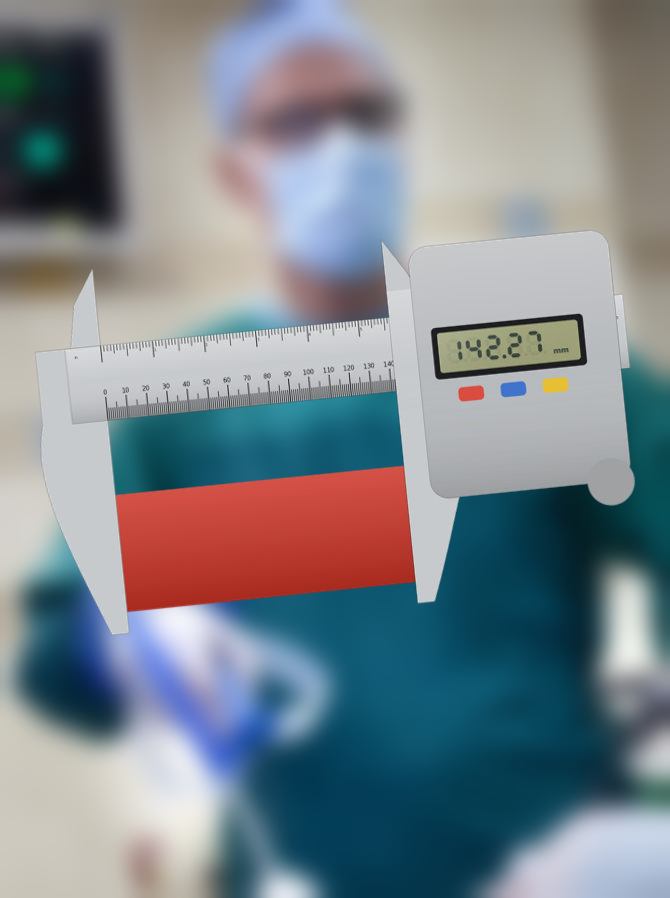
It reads value=142.27 unit=mm
